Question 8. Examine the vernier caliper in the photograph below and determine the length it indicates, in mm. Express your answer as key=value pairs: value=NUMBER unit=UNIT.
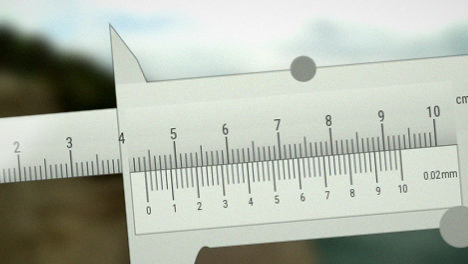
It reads value=44.0 unit=mm
